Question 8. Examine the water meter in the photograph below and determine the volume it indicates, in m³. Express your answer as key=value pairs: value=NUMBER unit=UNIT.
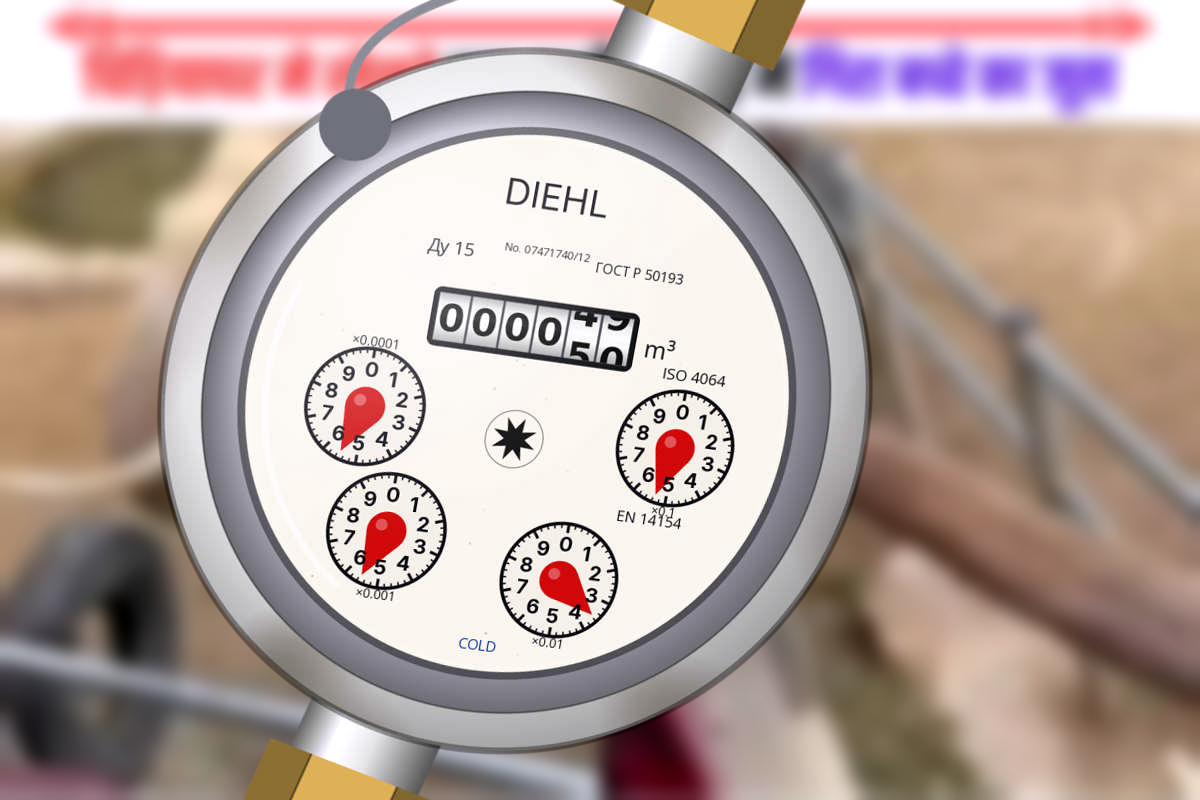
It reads value=49.5355 unit=m³
